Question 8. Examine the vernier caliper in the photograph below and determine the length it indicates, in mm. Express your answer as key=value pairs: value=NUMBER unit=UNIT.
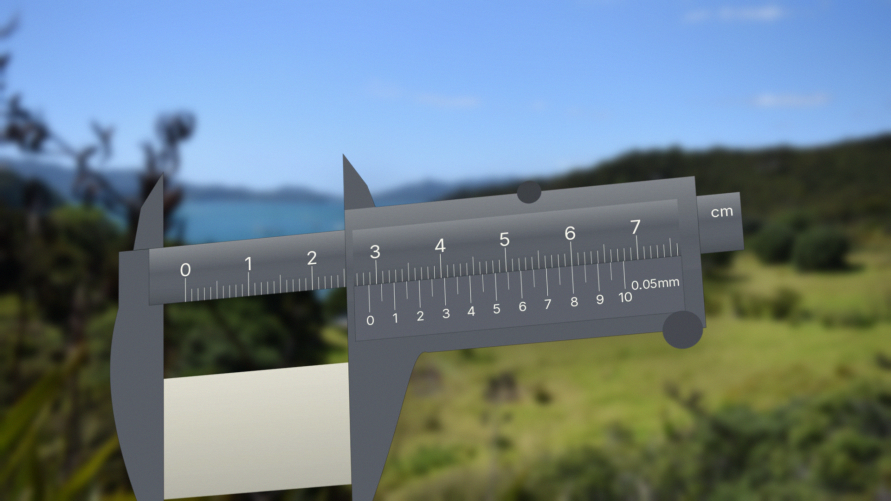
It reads value=28.8 unit=mm
